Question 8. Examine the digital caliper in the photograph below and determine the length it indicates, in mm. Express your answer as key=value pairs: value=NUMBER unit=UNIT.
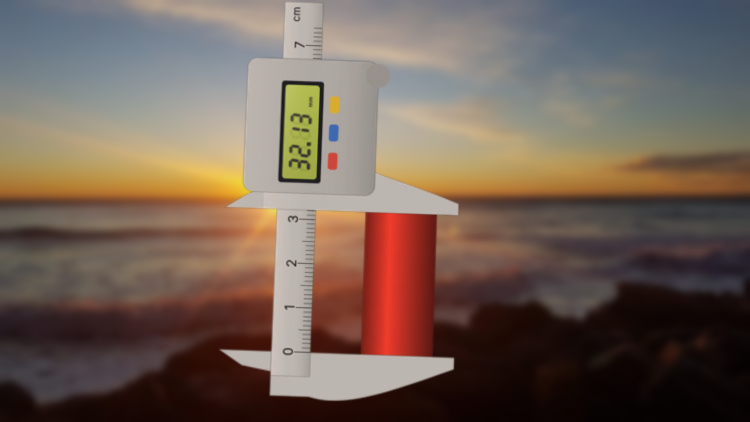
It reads value=32.13 unit=mm
